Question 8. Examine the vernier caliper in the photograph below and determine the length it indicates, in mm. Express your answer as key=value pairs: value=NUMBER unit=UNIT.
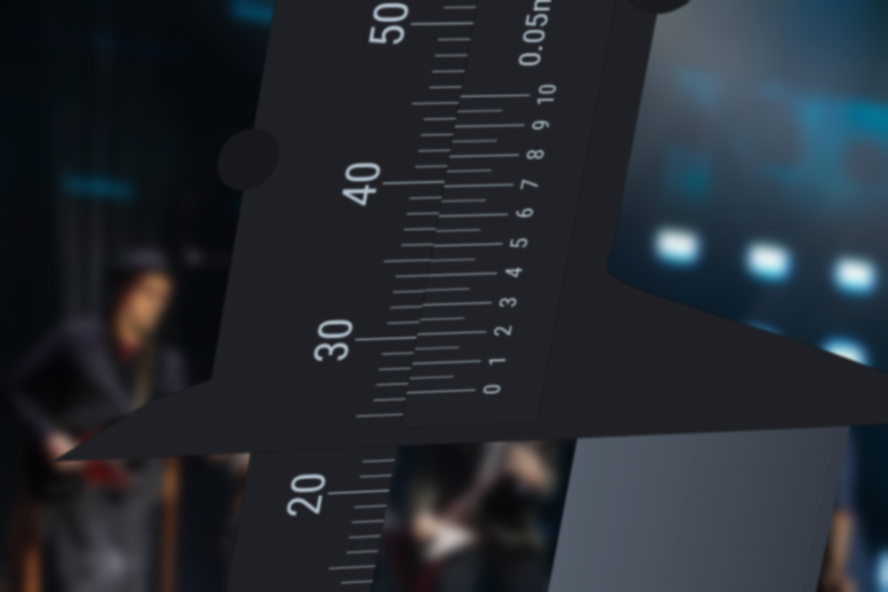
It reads value=26.4 unit=mm
